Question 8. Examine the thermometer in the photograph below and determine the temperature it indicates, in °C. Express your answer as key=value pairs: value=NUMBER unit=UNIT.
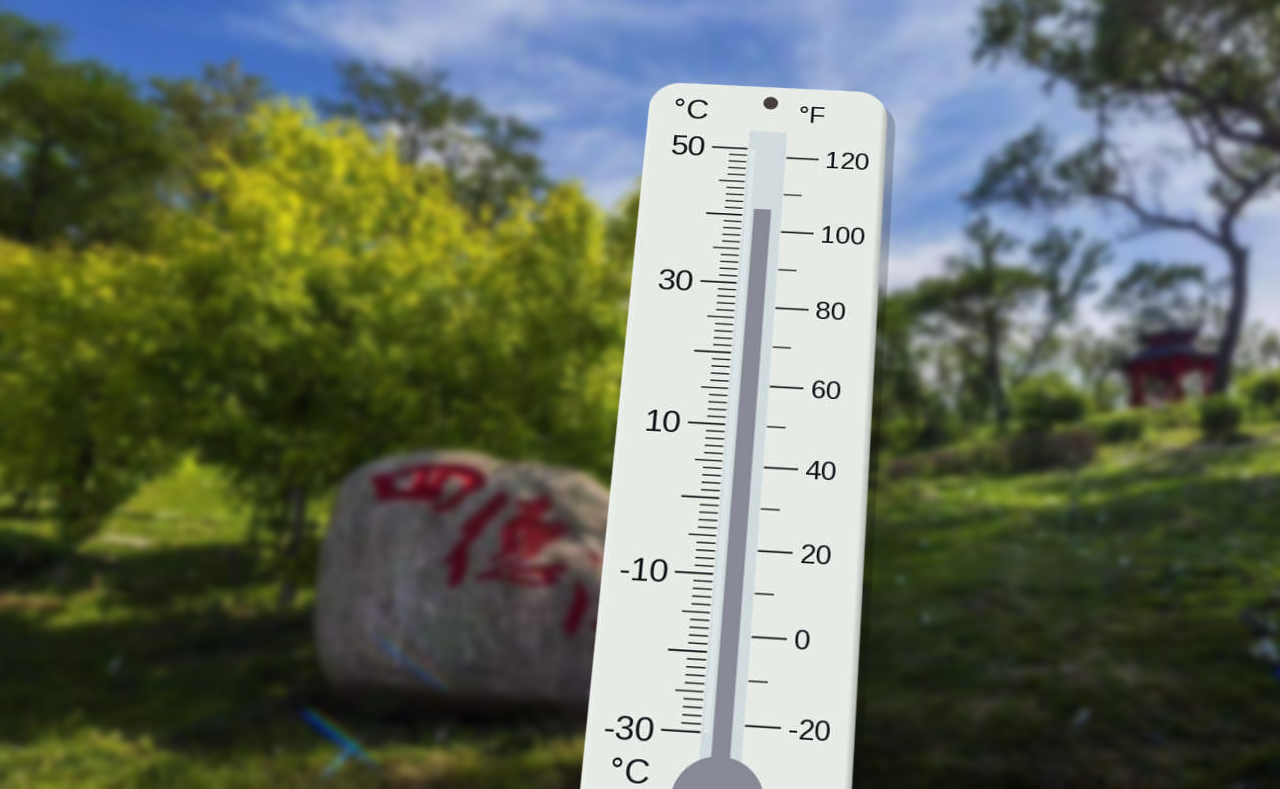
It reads value=41 unit=°C
